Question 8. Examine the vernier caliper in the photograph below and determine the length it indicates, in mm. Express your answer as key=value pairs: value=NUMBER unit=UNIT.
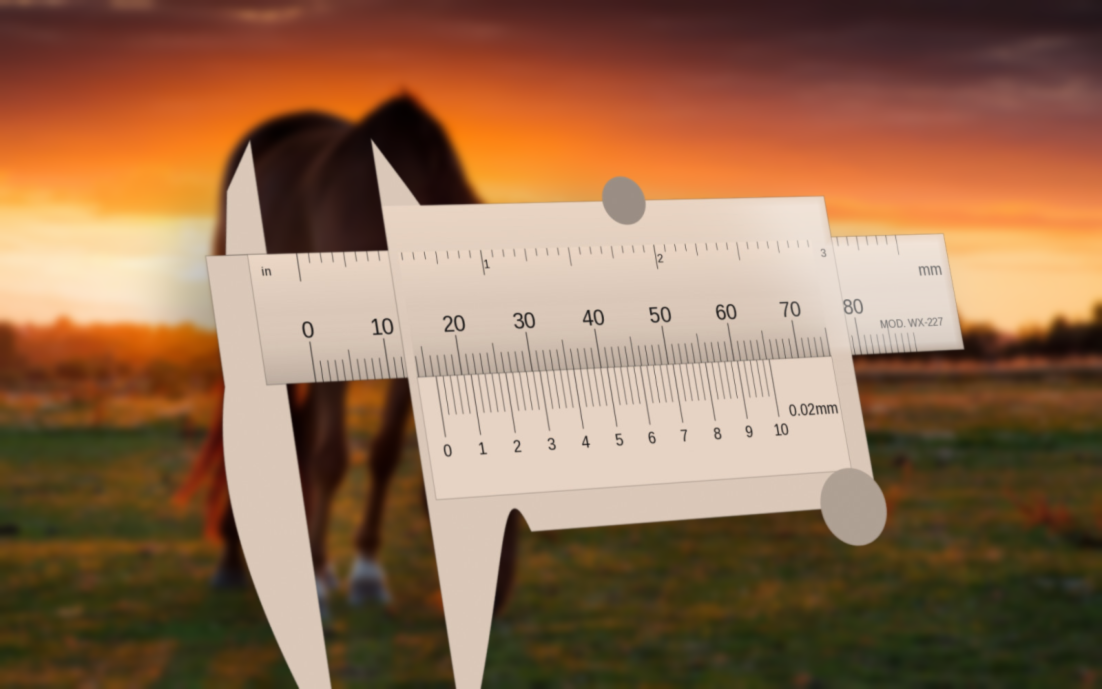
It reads value=16.4 unit=mm
